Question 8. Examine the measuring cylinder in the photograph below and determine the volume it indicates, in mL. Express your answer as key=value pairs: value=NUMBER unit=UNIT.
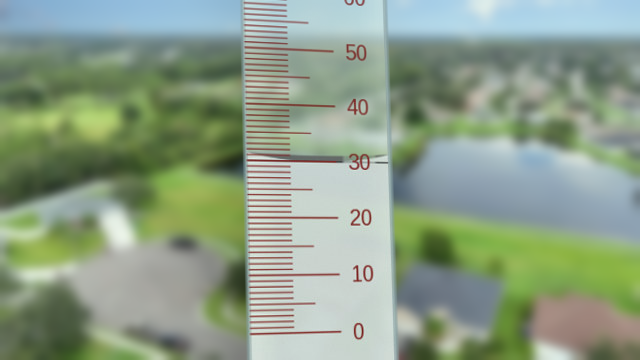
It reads value=30 unit=mL
